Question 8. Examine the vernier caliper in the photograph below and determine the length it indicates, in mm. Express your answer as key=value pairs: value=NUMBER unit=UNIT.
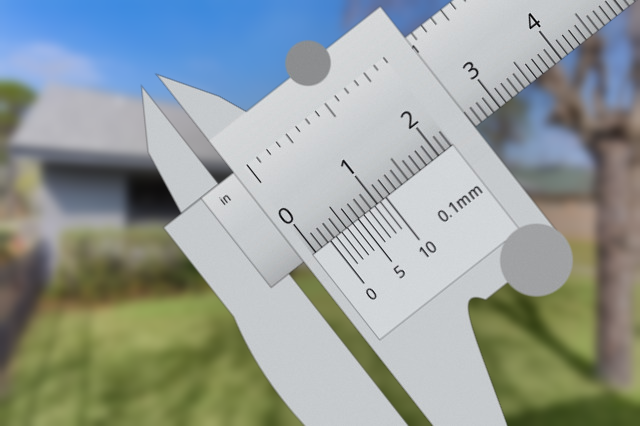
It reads value=2.4 unit=mm
